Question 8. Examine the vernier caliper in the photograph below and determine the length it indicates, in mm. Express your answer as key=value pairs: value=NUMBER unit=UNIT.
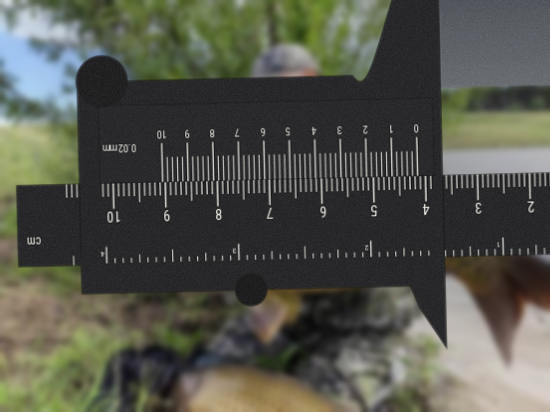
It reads value=41.5 unit=mm
